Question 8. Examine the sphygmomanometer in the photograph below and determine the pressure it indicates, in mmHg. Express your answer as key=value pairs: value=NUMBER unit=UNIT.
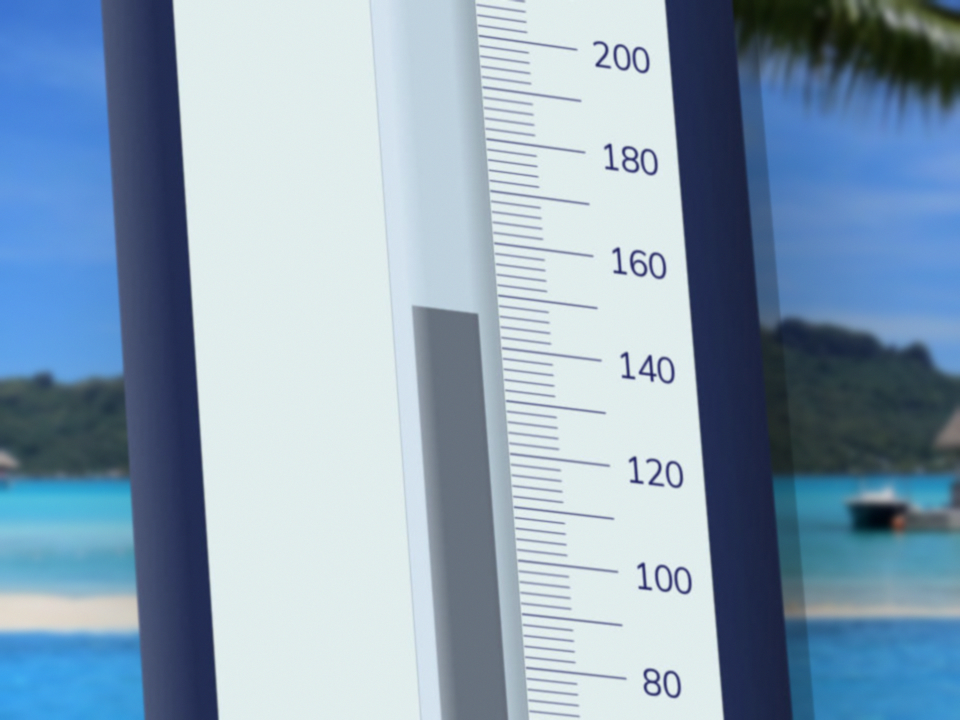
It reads value=146 unit=mmHg
